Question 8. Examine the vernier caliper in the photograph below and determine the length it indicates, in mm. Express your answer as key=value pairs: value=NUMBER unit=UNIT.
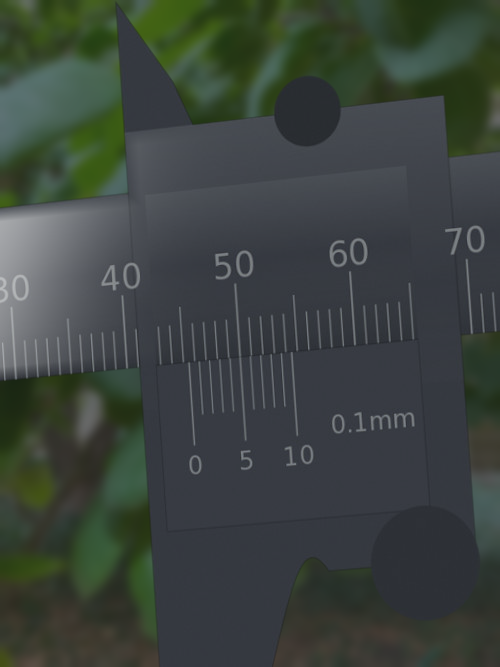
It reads value=45.5 unit=mm
